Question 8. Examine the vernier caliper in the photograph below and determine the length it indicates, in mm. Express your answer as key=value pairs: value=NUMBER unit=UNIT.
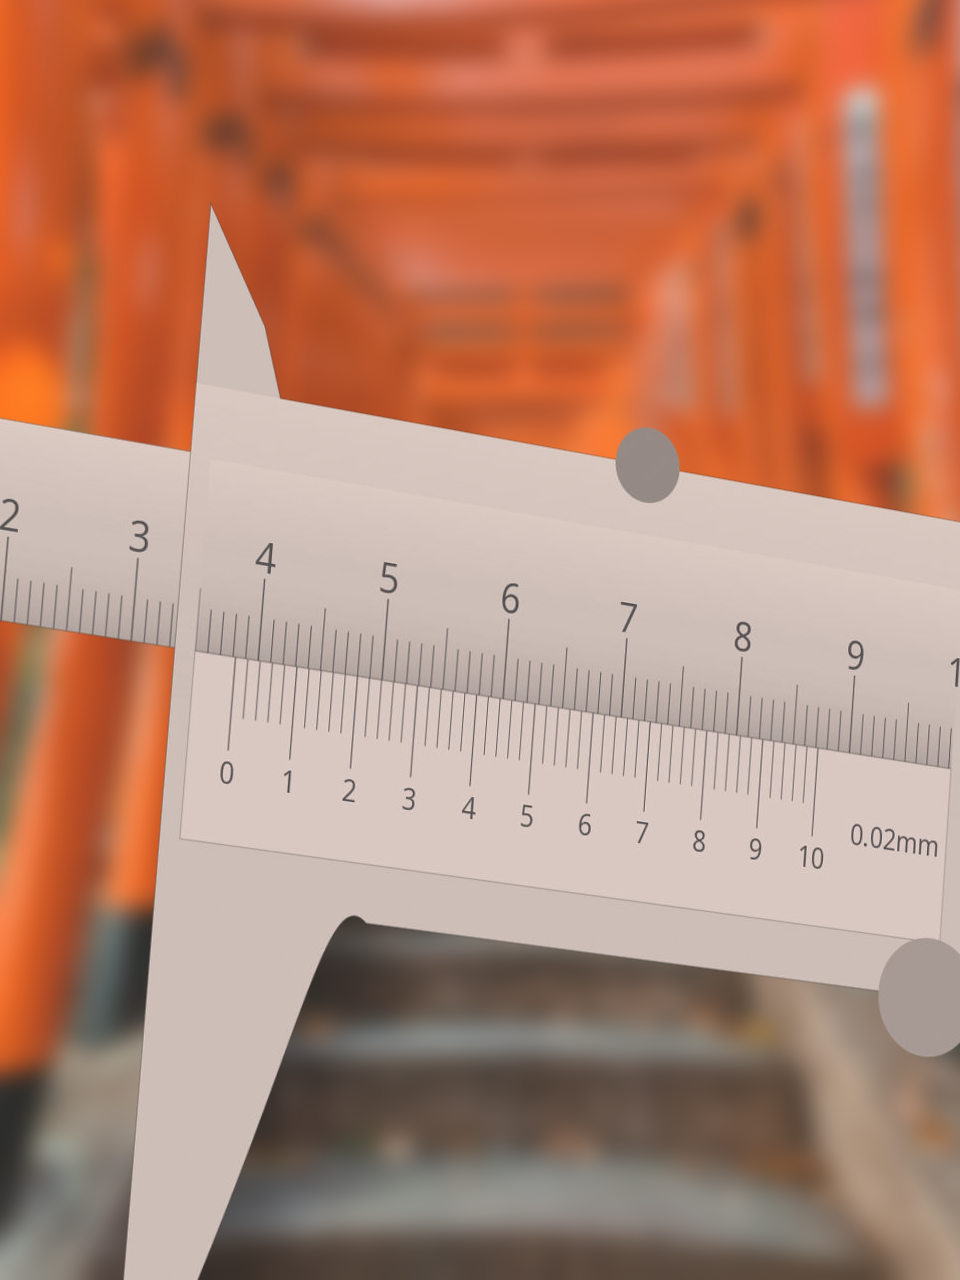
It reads value=38.2 unit=mm
